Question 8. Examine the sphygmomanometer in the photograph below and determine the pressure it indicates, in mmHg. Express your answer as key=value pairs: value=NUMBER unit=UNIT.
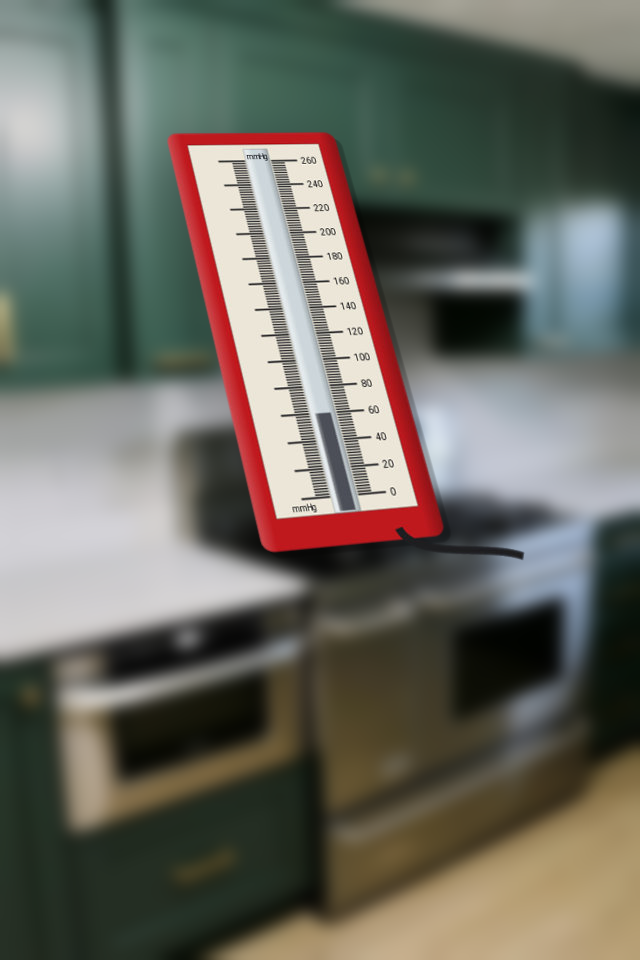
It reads value=60 unit=mmHg
